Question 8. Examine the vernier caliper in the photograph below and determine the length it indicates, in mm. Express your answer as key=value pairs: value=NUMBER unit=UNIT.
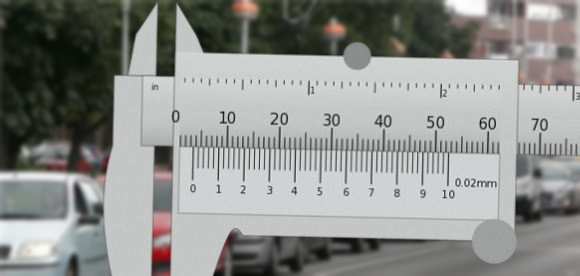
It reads value=3.5 unit=mm
